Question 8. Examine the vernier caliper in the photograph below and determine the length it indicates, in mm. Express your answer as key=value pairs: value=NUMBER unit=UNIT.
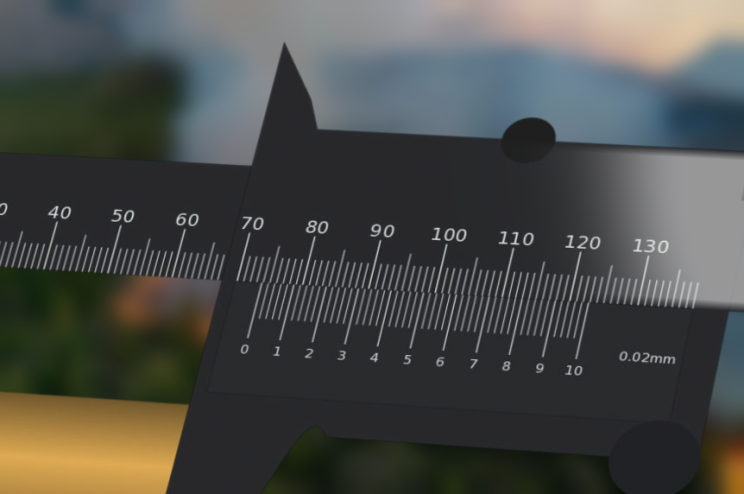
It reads value=73.8 unit=mm
